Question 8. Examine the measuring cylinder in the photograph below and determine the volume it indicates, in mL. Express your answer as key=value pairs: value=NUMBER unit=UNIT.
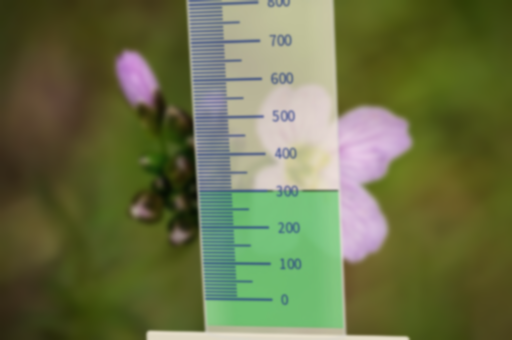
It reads value=300 unit=mL
